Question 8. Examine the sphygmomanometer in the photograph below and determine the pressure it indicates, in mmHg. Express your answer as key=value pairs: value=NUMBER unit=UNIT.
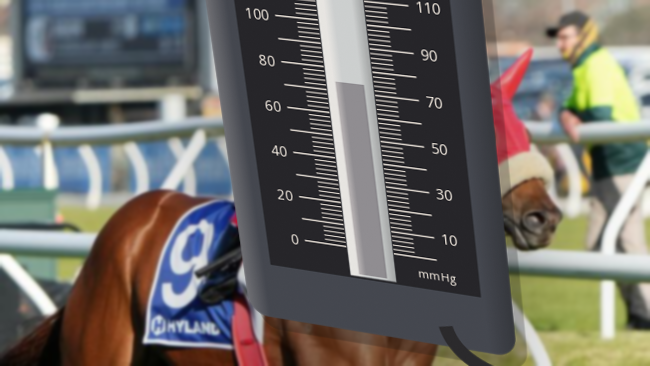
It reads value=74 unit=mmHg
